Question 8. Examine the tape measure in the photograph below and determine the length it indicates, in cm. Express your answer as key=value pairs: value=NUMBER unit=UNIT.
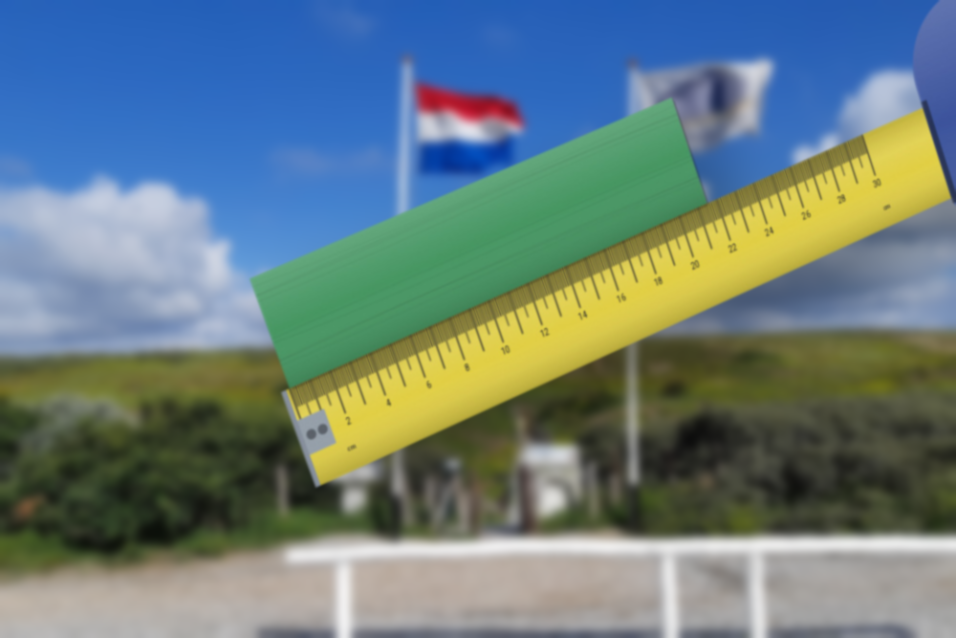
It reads value=21.5 unit=cm
